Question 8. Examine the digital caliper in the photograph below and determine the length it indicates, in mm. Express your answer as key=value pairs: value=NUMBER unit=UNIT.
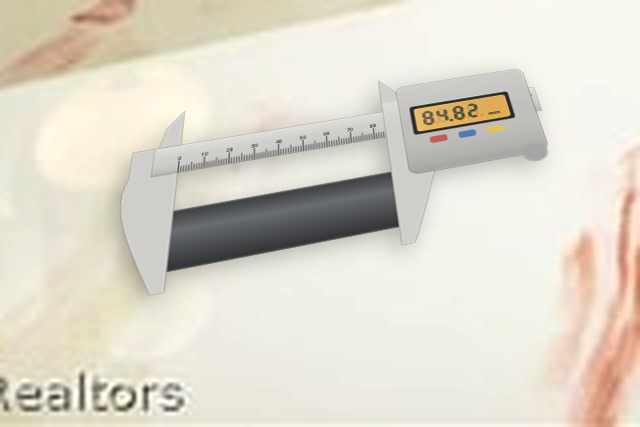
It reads value=84.82 unit=mm
